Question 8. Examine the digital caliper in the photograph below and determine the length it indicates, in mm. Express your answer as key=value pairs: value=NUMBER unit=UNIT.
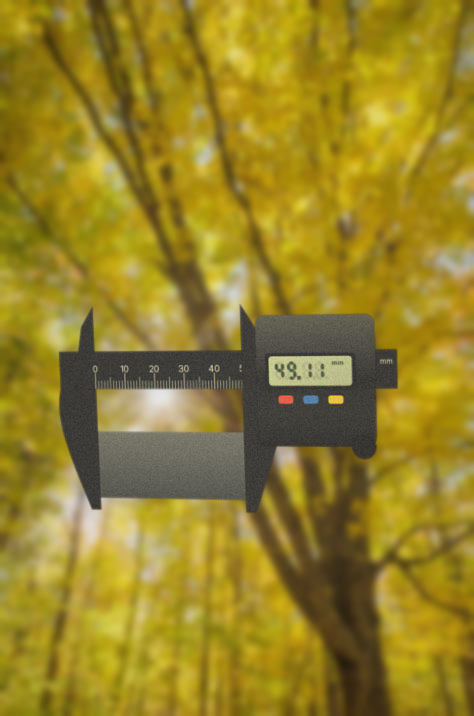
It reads value=49.11 unit=mm
